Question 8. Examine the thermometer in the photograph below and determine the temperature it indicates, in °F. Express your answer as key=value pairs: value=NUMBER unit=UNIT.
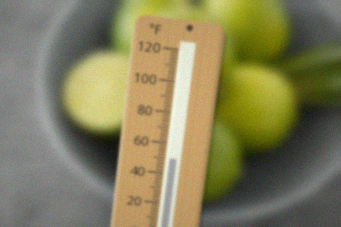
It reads value=50 unit=°F
